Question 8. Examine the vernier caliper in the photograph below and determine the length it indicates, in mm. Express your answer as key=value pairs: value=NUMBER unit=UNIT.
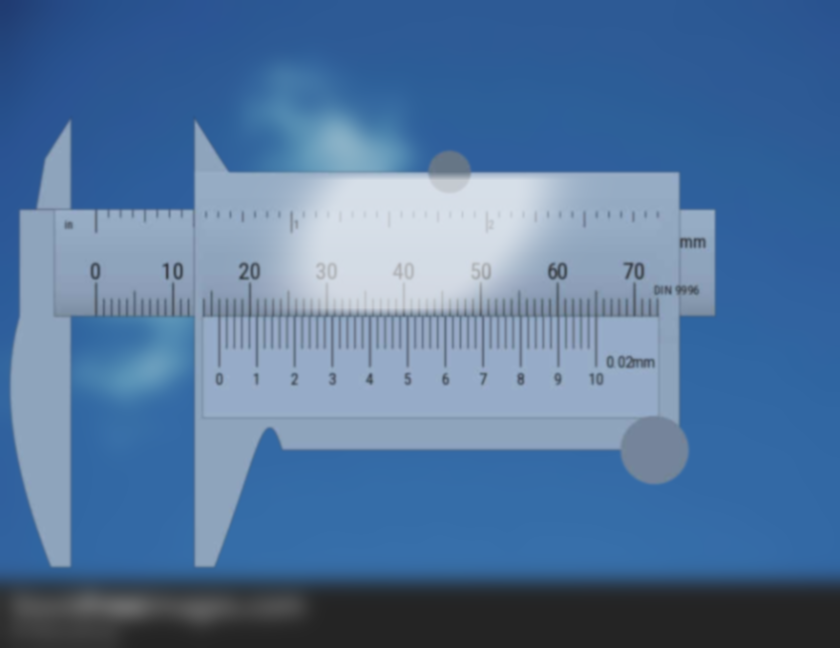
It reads value=16.0 unit=mm
